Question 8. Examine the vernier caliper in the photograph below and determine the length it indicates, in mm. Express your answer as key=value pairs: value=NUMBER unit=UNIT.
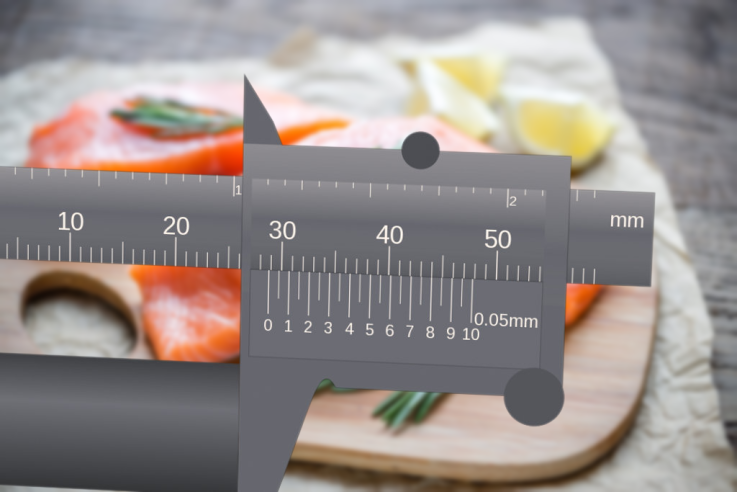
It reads value=28.8 unit=mm
